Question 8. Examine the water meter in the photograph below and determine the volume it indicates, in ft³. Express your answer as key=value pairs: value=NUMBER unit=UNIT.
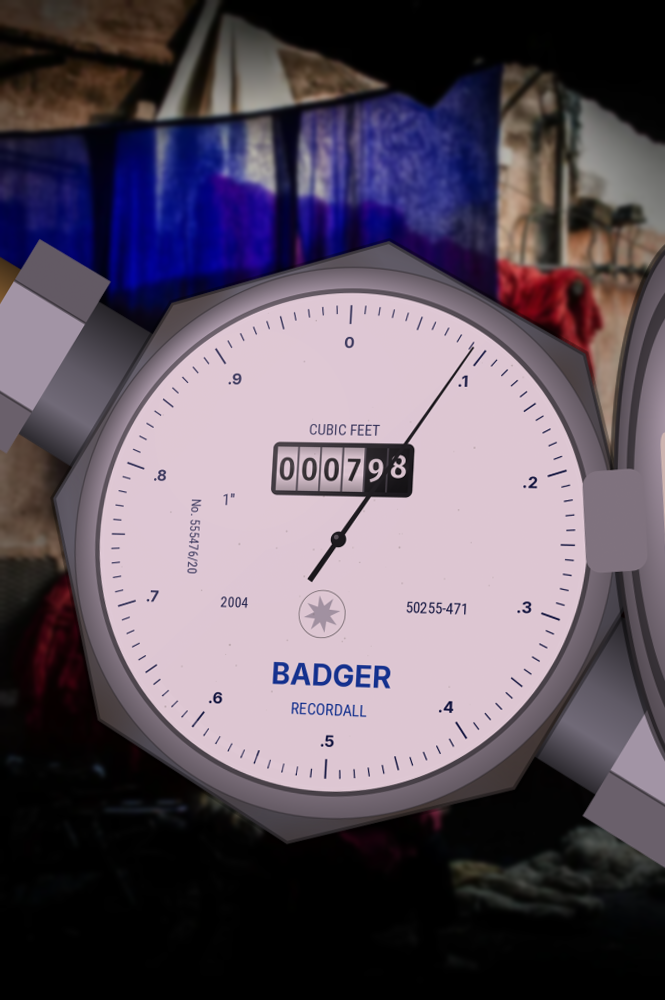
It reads value=798.09 unit=ft³
